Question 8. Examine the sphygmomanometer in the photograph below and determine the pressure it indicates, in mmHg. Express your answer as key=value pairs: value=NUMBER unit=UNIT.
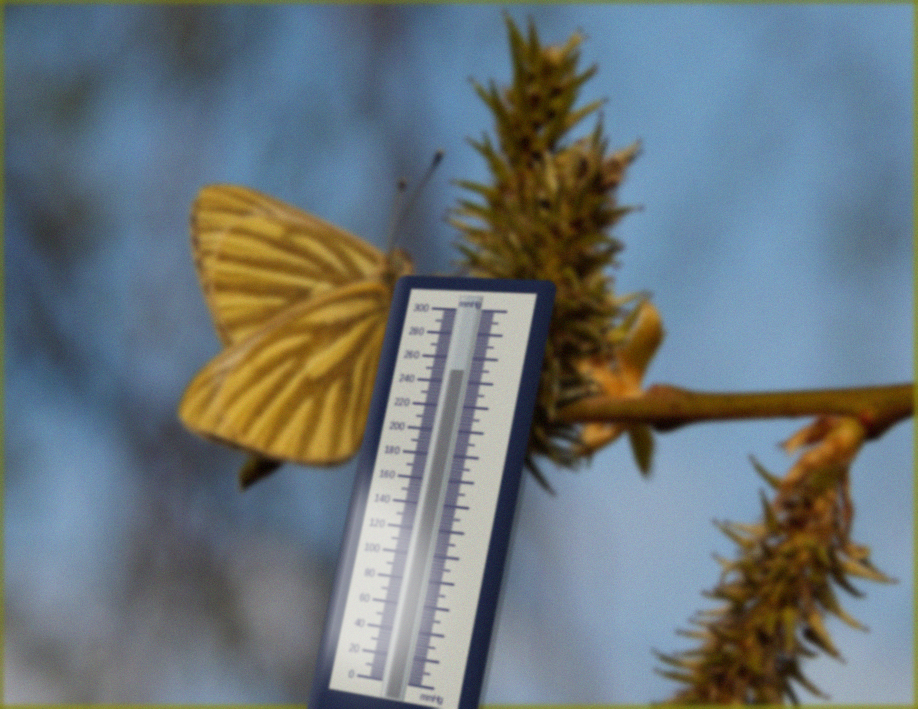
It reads value=250 unit=mmHg
